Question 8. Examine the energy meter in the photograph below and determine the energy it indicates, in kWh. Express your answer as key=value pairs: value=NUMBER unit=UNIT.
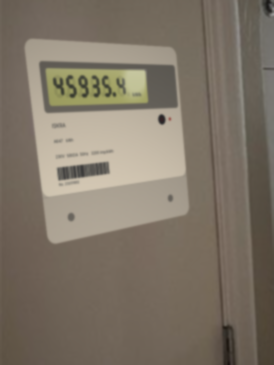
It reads value=45935.4 unit=kWh
